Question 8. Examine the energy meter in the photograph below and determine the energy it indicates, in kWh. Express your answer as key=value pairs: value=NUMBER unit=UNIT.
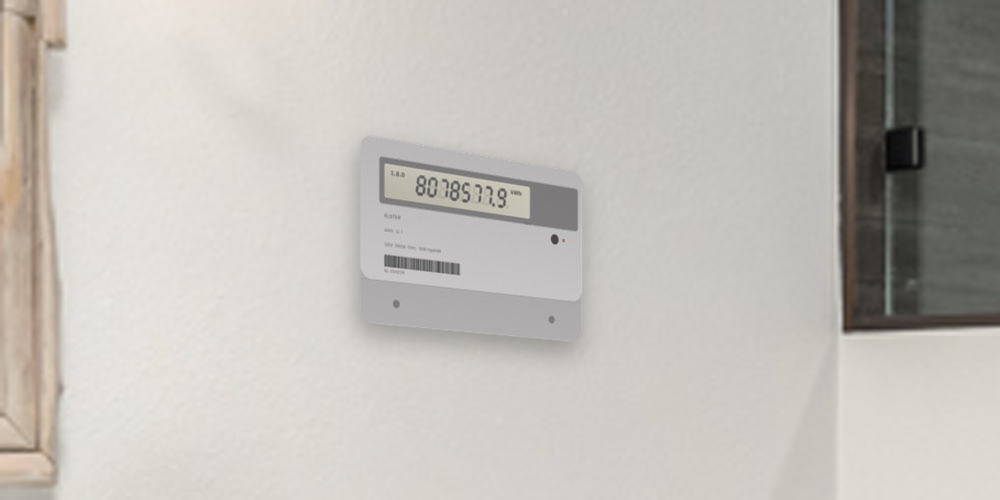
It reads value=8078577.9 unit=kWh
